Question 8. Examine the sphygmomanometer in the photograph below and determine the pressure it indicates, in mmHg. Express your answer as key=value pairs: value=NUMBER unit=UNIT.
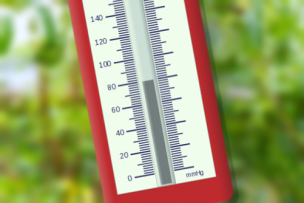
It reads value=80 unit=mmHg
